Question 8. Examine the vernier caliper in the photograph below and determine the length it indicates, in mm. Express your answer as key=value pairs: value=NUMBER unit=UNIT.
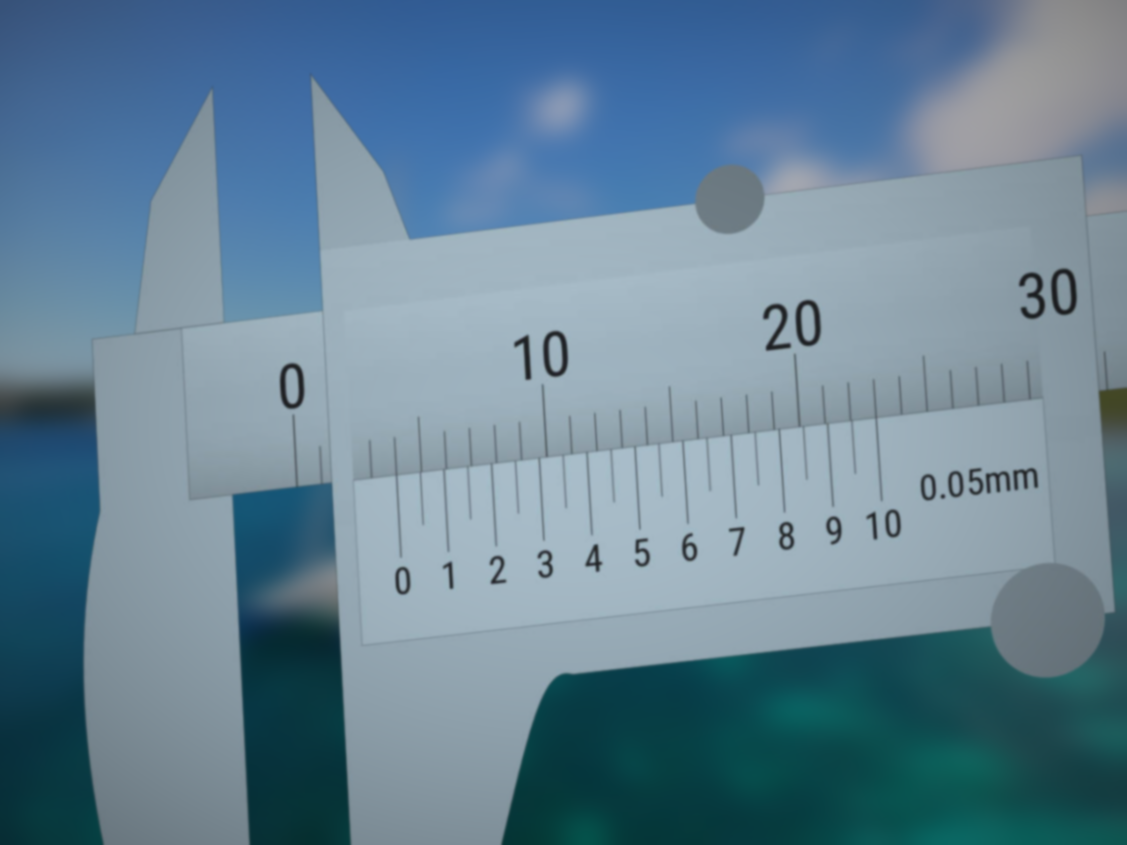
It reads value=4.0 unit=mm
